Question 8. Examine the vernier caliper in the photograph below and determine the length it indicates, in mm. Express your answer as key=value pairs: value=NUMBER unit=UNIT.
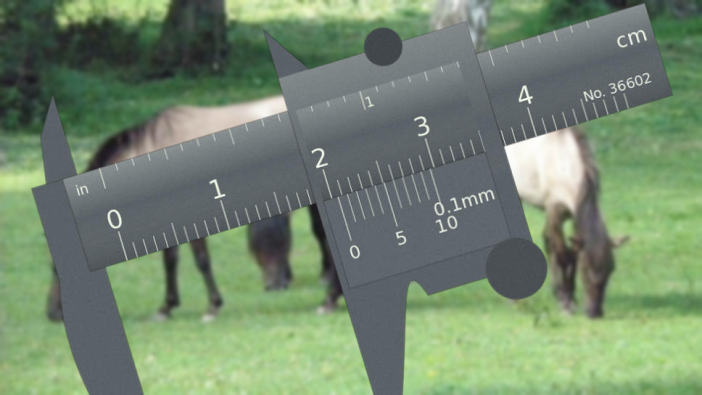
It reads value=20.6 unit=mm
